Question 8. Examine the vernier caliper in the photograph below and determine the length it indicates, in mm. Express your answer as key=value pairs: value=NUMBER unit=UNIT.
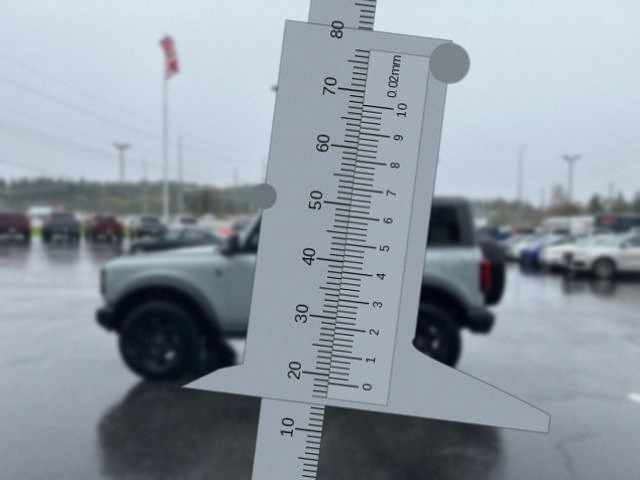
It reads value=18.6 unit=mm
